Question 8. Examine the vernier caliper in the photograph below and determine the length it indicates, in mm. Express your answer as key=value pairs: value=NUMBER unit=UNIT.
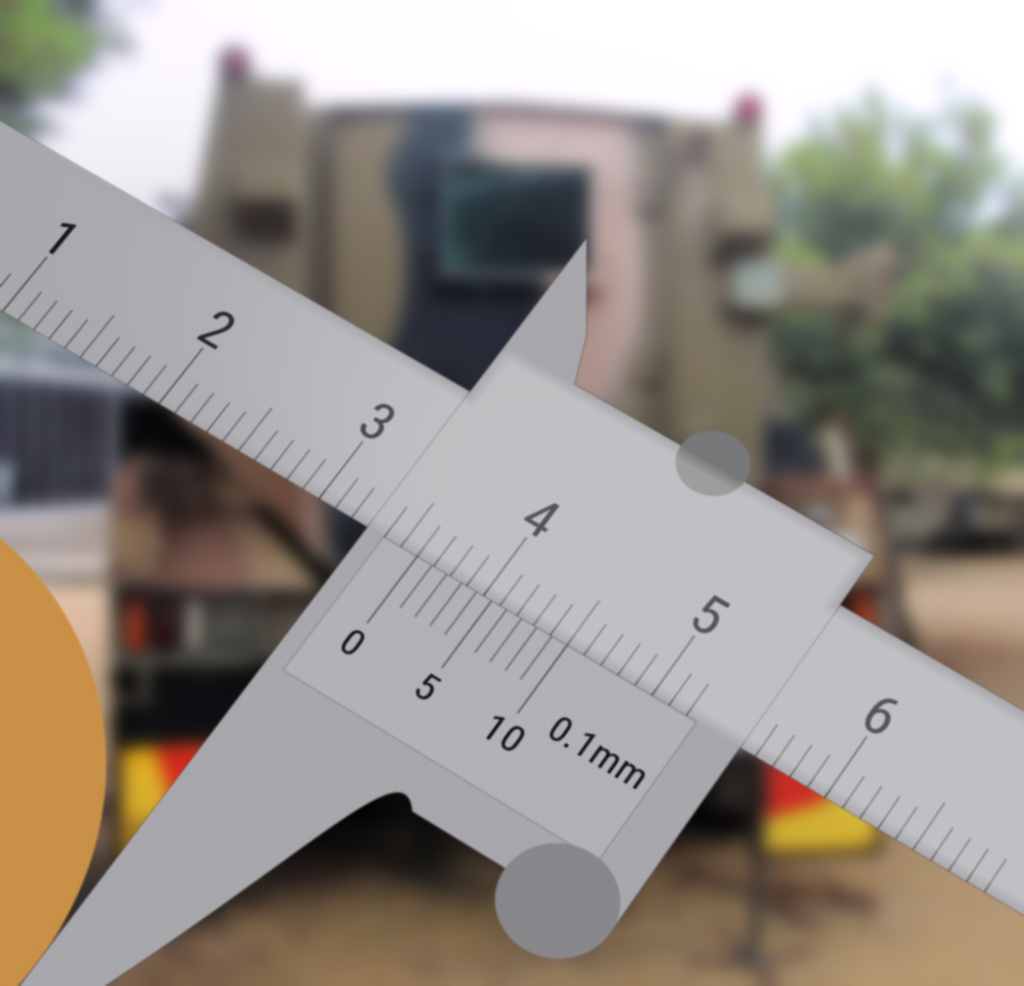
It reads value=36.0 unit=mm
